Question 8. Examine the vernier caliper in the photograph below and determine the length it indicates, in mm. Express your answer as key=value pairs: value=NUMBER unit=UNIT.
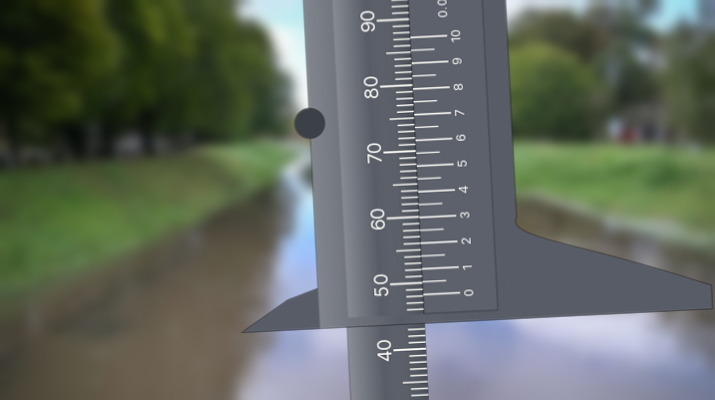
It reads value=48.2 unit=mm
